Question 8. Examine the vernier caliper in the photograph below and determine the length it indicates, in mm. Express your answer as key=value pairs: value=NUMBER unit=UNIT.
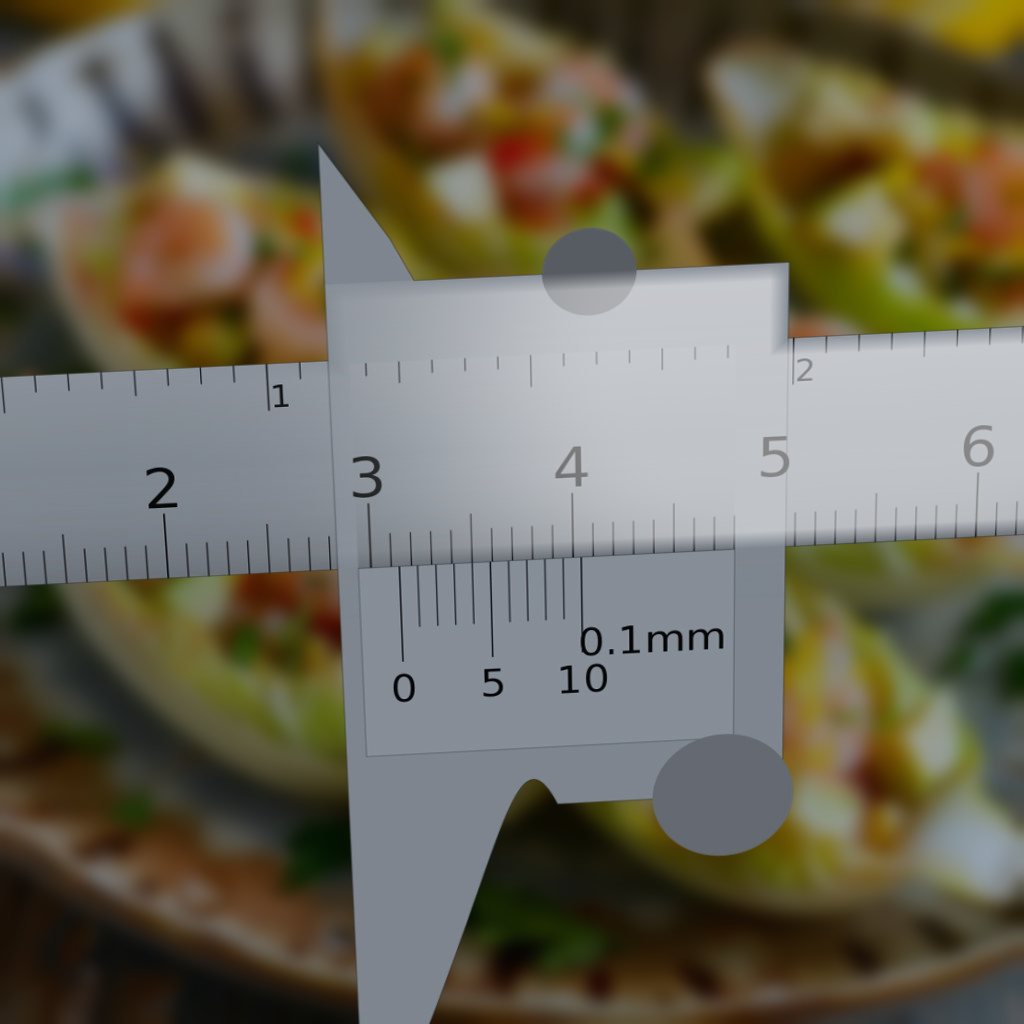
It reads value=31.4 unit=mm
